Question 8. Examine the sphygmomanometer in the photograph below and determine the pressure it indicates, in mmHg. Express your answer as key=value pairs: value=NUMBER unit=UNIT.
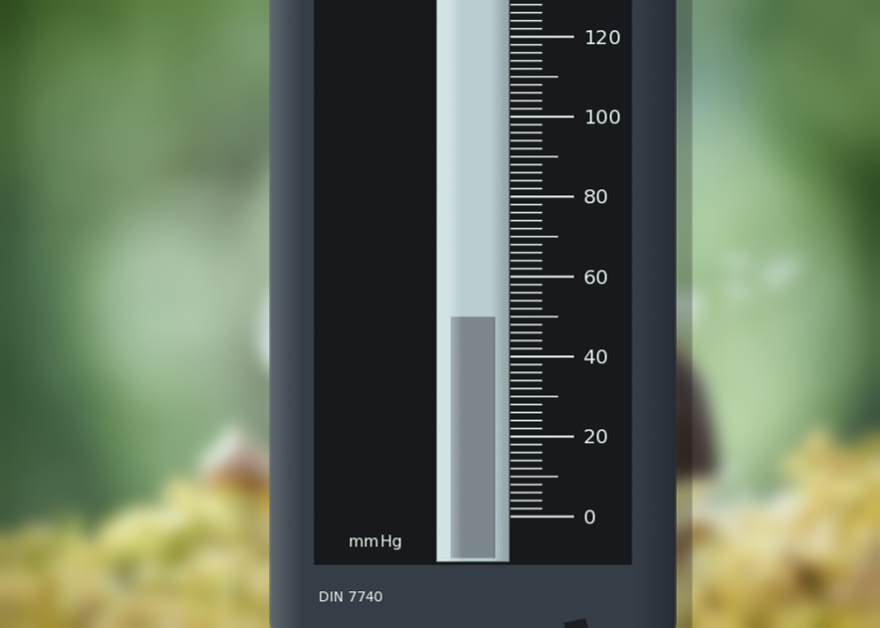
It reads value=50 unit=mmHg
